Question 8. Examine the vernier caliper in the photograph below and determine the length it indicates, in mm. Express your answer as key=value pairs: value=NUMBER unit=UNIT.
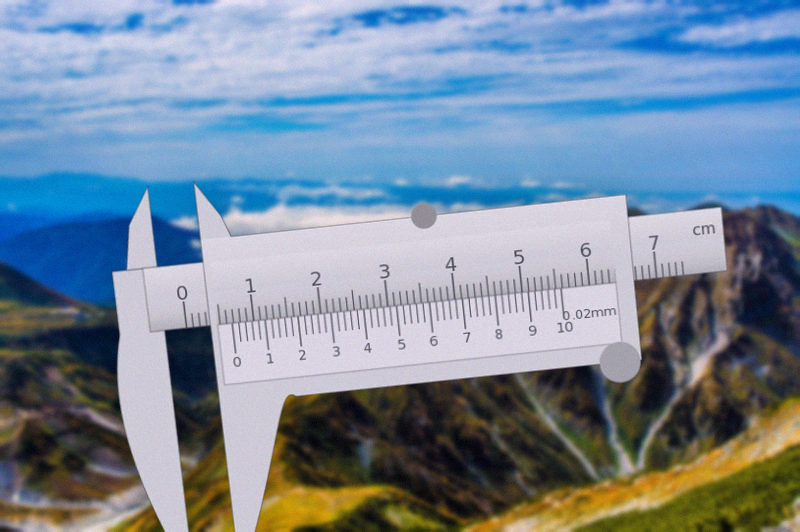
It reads value=6.8 unit=mm
